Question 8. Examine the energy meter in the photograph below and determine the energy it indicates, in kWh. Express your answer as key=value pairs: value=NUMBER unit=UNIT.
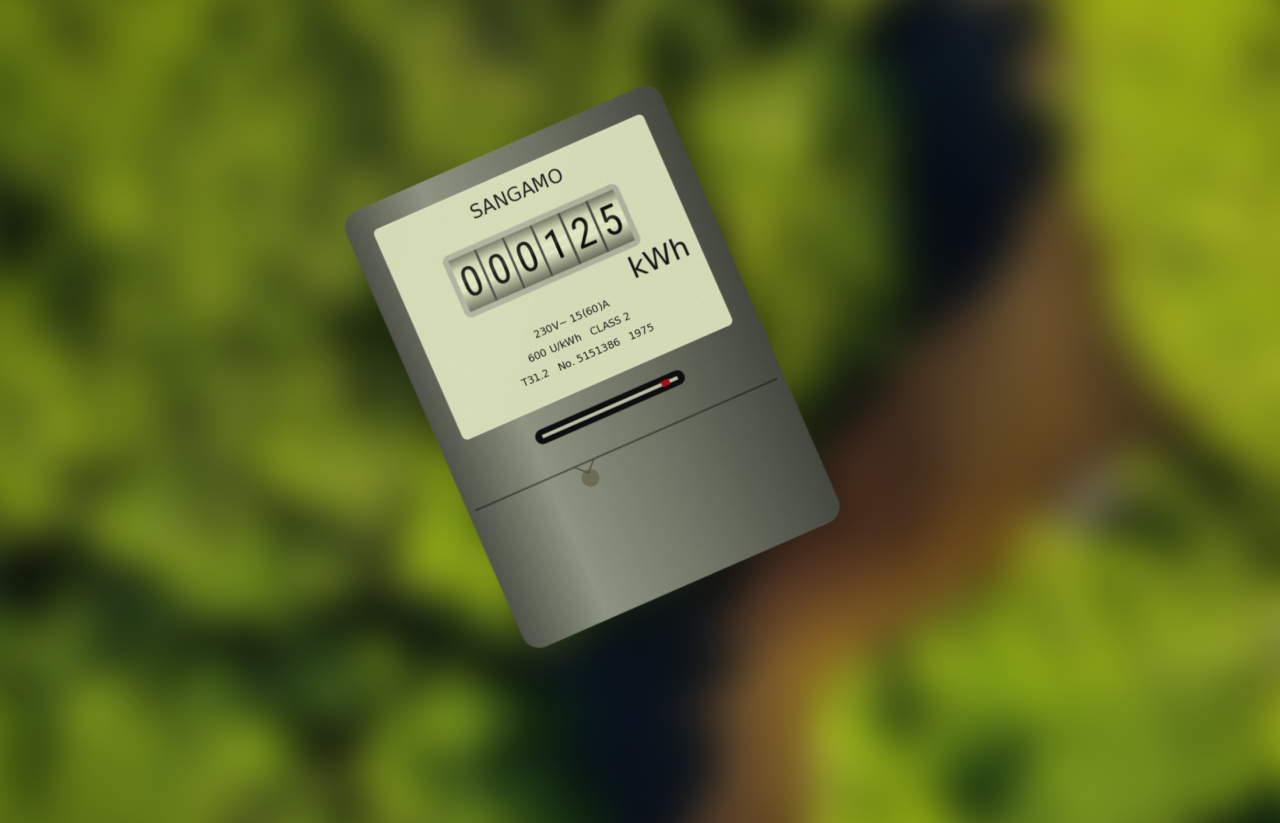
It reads value=125 unit=kWh
